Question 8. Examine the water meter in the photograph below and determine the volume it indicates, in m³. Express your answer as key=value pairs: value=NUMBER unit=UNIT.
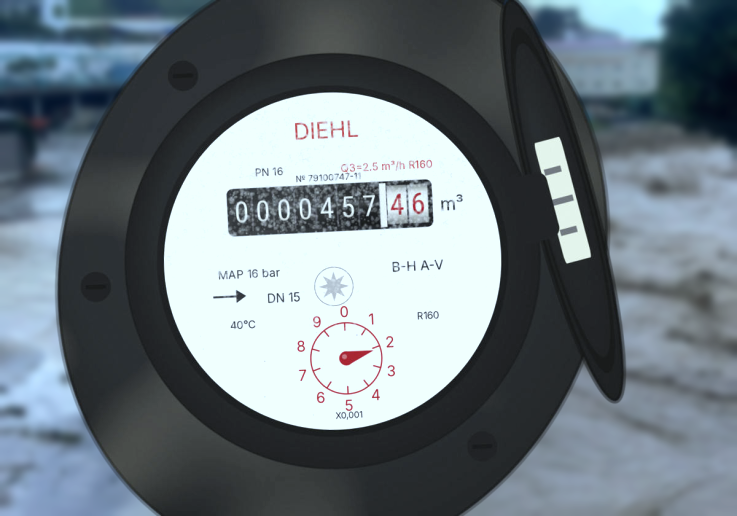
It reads value=457.462 unit=m³
